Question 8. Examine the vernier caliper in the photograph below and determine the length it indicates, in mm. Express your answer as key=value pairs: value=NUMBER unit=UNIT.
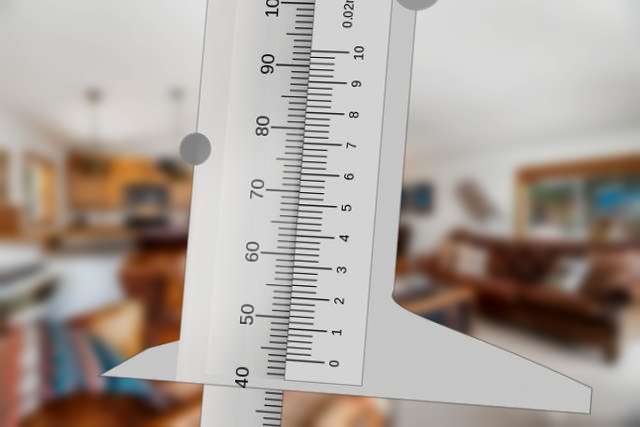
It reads value=43.4 unit=mm
